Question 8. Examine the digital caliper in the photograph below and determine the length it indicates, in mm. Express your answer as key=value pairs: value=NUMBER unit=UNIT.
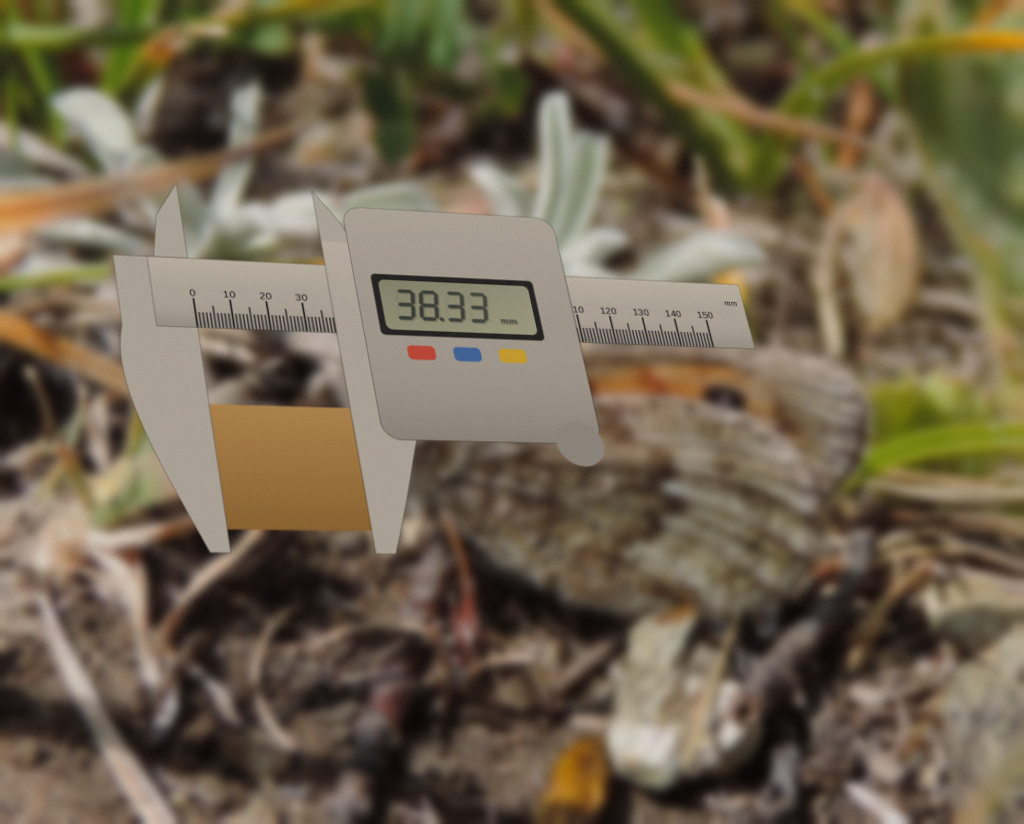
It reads value=38.33 unit=mm
